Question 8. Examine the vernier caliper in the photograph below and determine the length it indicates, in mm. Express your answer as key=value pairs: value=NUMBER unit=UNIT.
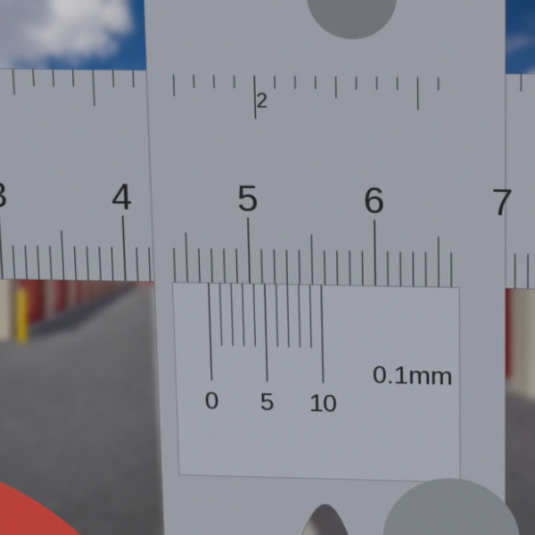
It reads value=46.7 unit=mm
